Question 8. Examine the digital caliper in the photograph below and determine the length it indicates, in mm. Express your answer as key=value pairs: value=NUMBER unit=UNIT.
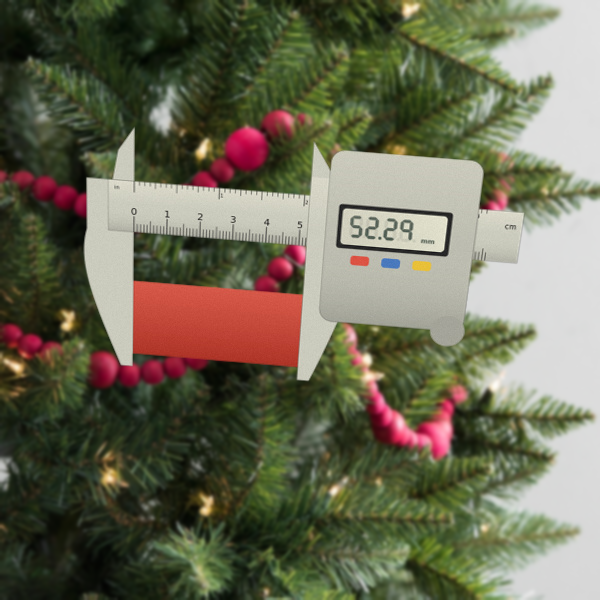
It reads value=52.29 unit=mm
